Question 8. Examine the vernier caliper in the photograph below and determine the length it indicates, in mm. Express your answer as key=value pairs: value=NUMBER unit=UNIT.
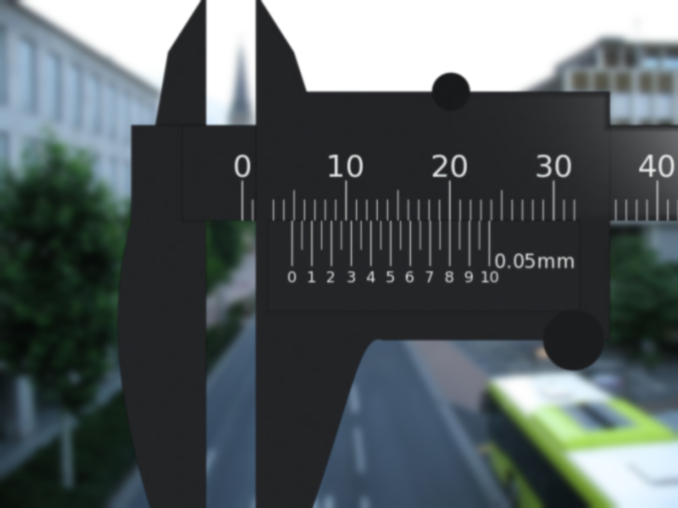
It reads value=4.8 unit=mm
